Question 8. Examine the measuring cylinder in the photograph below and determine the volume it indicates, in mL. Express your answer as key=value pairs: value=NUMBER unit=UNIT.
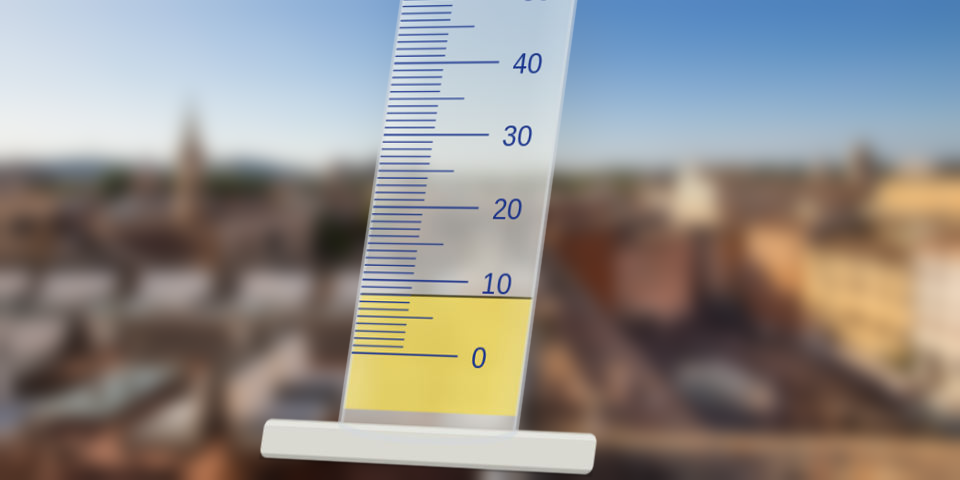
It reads value=8 unit=mL
